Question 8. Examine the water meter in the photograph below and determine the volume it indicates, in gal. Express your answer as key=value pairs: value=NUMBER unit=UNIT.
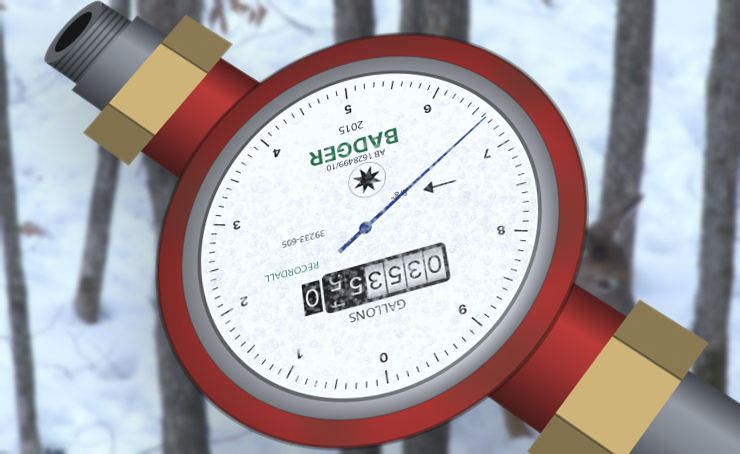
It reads value=353546.6 unit=gal
